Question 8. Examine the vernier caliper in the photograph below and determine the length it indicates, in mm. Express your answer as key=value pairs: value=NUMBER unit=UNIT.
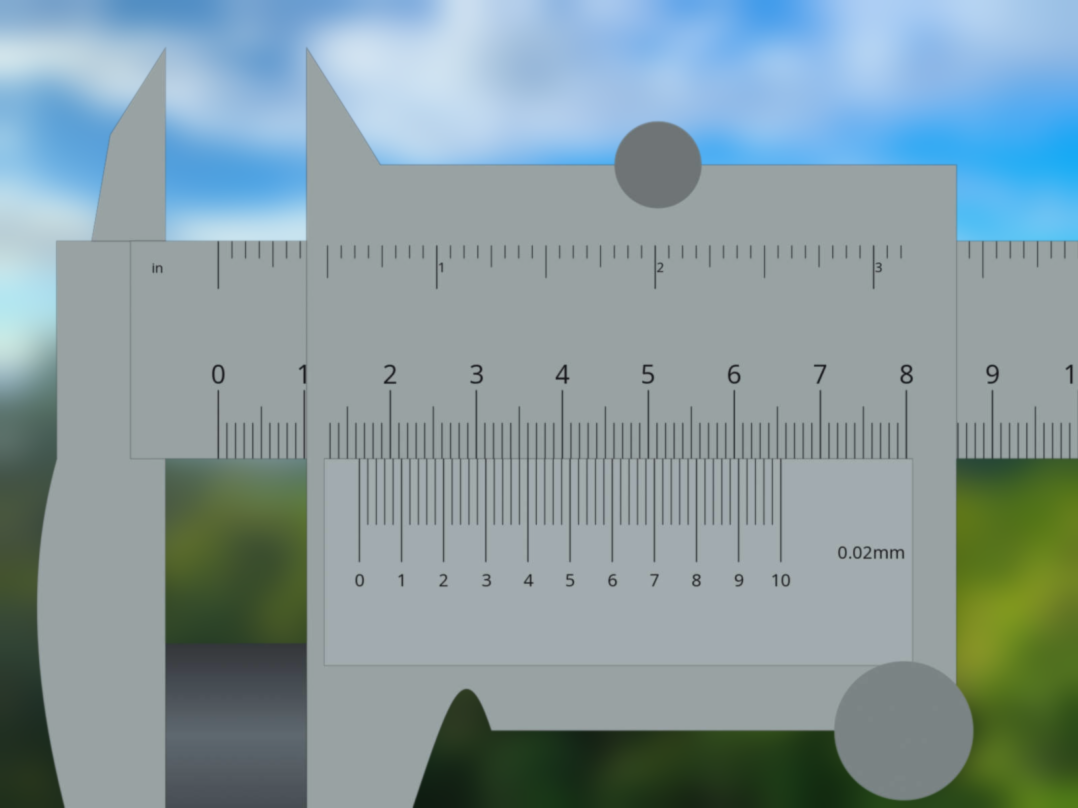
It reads value=16.4 unit=mm
